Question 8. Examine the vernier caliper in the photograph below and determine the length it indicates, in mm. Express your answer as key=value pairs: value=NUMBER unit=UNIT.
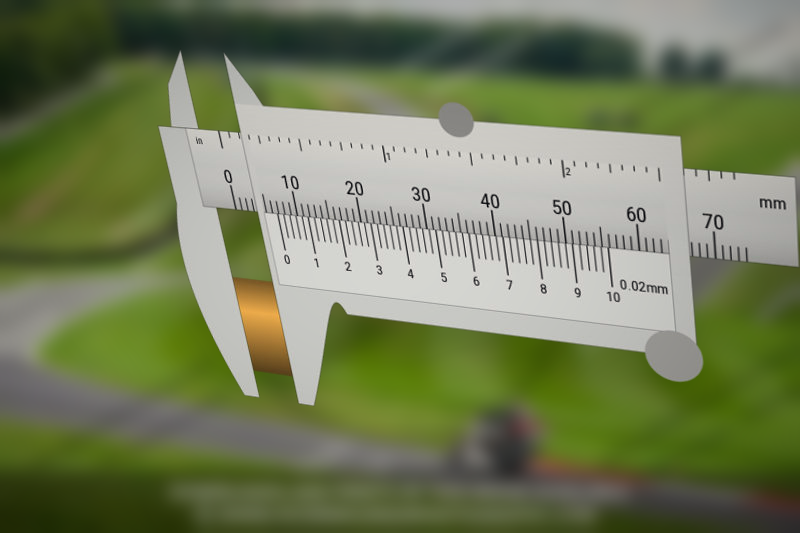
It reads value=6.8 unit=mm
